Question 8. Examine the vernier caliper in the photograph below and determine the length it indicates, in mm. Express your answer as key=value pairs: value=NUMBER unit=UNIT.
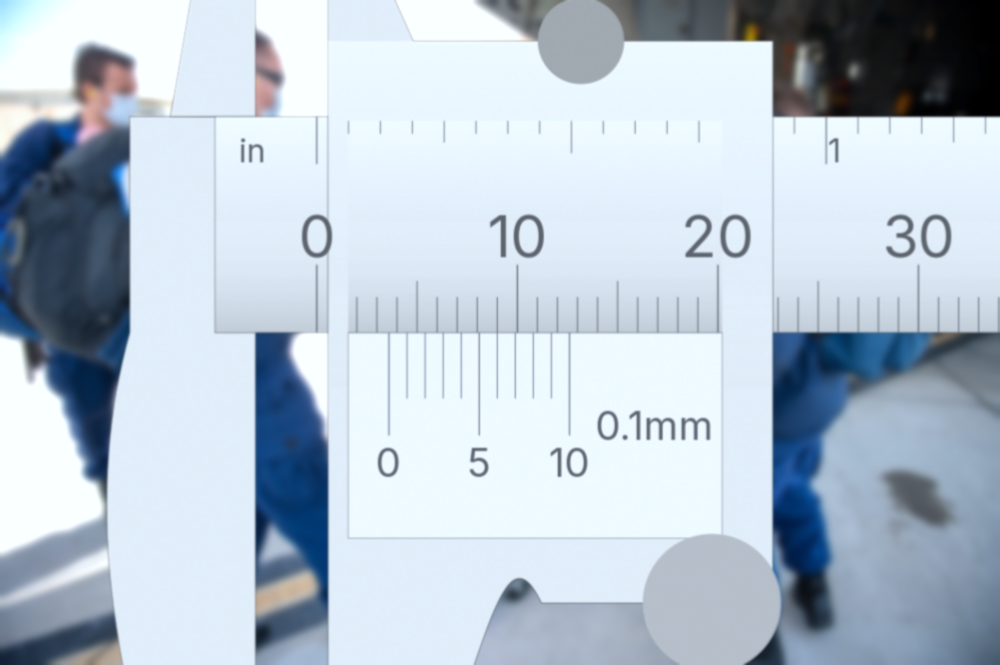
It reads value=3.6 unit=mm
